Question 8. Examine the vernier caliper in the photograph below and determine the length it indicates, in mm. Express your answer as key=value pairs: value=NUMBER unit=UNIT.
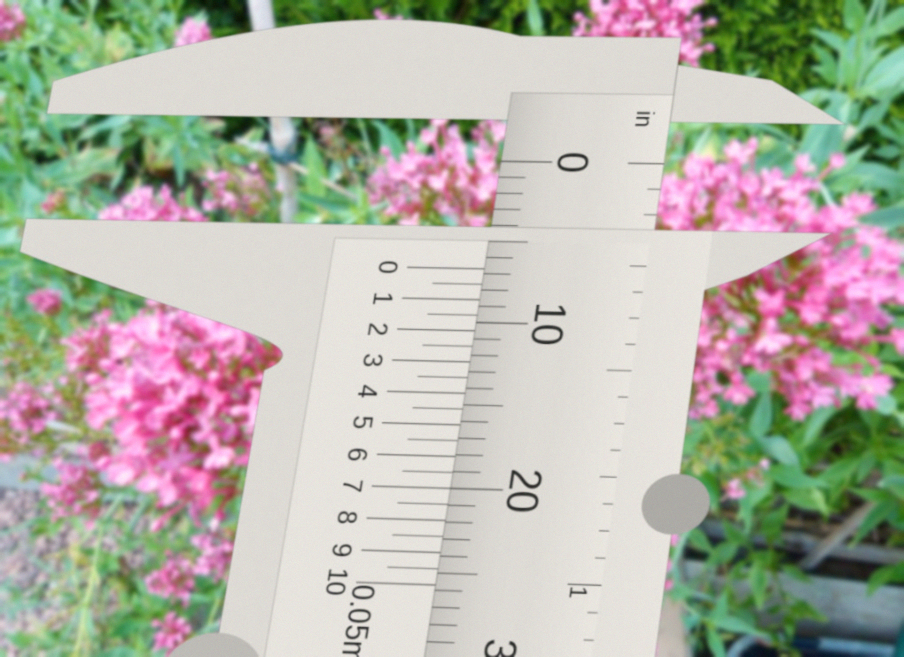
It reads value=6.7 unit=mm
